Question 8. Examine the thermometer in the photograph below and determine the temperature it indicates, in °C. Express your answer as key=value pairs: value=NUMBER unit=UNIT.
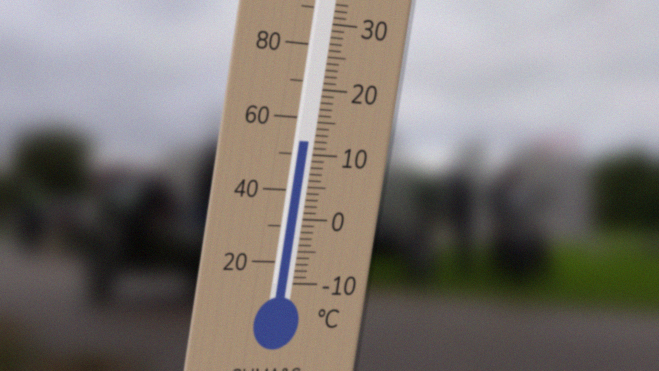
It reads value=12 unit=°C
